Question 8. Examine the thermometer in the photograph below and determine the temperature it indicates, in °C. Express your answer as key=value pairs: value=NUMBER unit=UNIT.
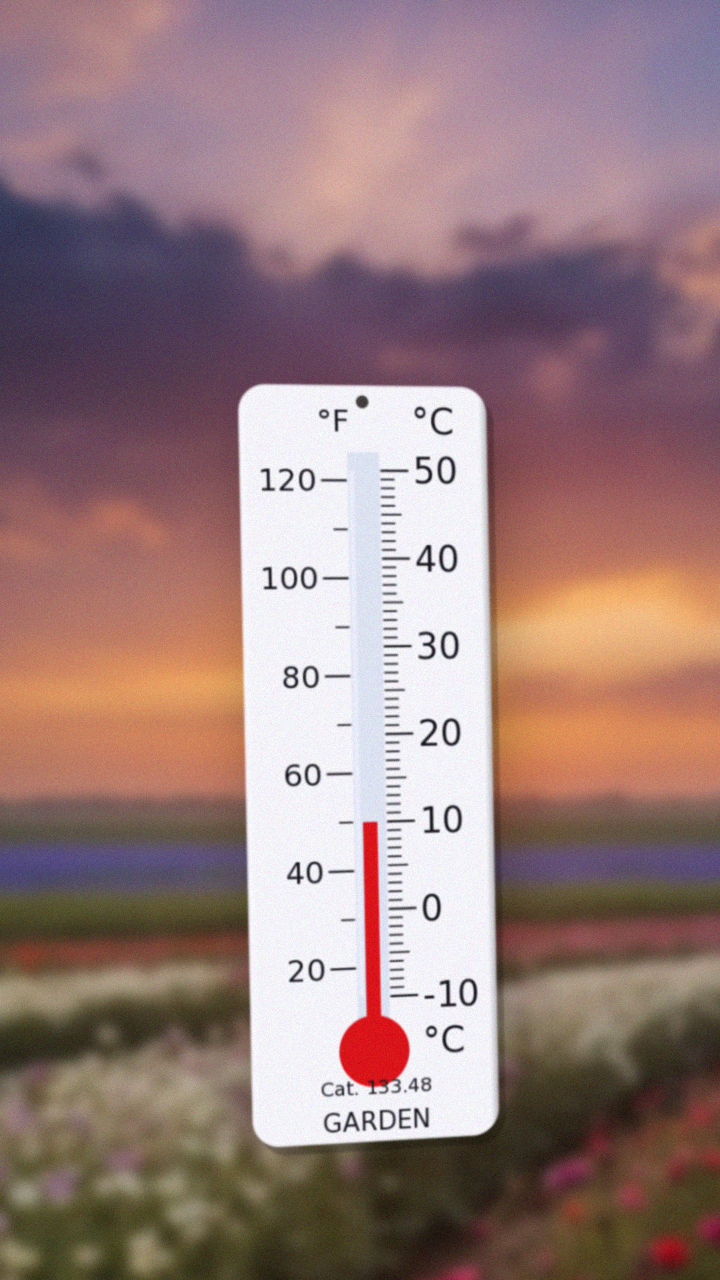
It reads value=10 unit=°C
